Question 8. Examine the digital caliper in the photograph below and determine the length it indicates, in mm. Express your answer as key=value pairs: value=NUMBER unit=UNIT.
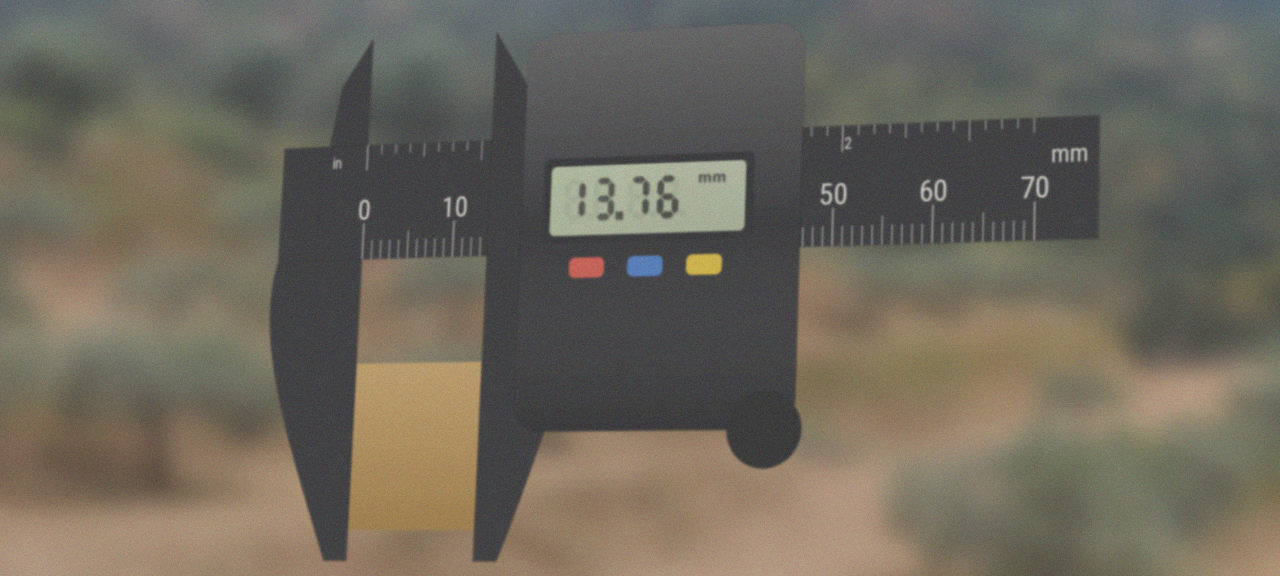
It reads value=13.76 unit=mm
